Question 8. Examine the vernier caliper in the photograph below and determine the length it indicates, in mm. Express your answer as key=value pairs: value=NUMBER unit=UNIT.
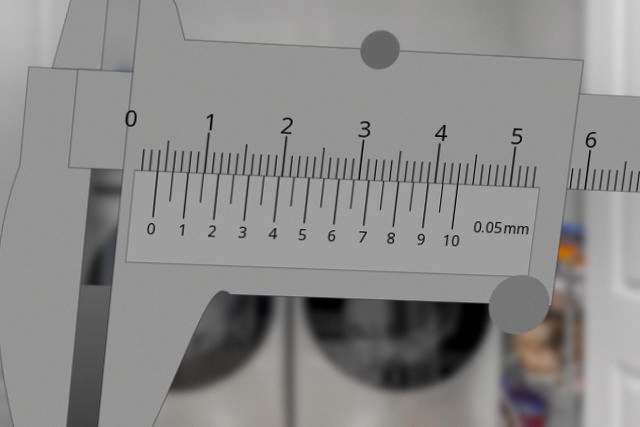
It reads value=4.0 unit=mm
